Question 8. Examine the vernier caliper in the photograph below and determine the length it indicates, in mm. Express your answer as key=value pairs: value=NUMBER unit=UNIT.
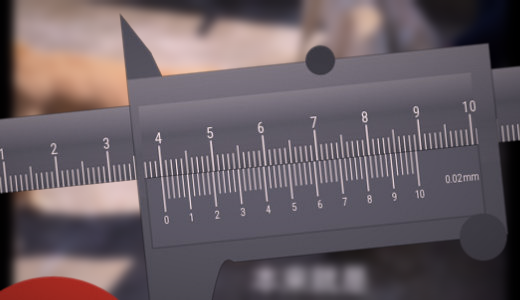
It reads value=40.0 unit=mm
